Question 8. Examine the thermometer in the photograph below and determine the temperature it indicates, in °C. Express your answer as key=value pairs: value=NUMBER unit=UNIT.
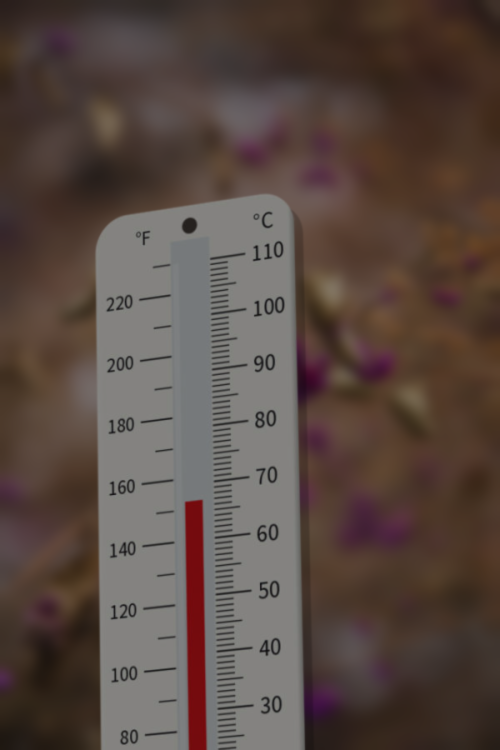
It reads value=67 unit=°C
